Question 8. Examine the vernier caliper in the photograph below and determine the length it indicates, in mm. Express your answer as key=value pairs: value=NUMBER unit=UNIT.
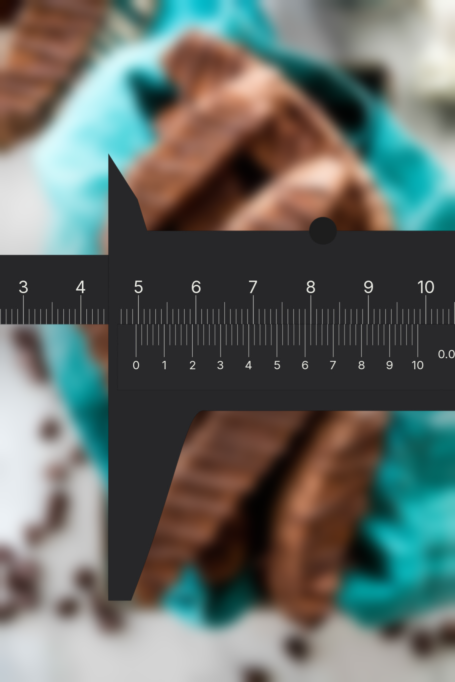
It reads value=49.6 unit=mm
